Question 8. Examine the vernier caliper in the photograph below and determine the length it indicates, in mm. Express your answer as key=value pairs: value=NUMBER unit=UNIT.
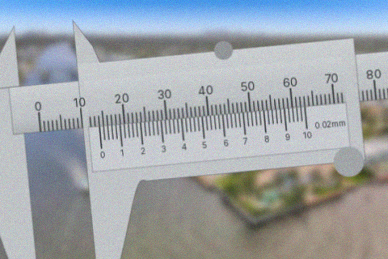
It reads value=14.0 unit=mm
